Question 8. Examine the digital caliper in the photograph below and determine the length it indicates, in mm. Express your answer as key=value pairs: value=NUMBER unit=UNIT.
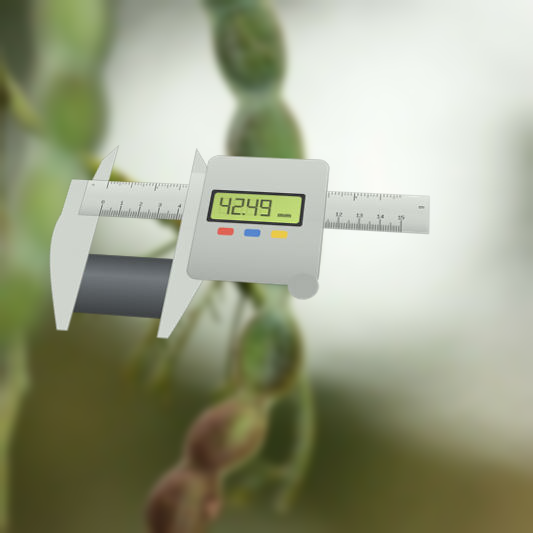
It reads value=42.49 unit=mm
